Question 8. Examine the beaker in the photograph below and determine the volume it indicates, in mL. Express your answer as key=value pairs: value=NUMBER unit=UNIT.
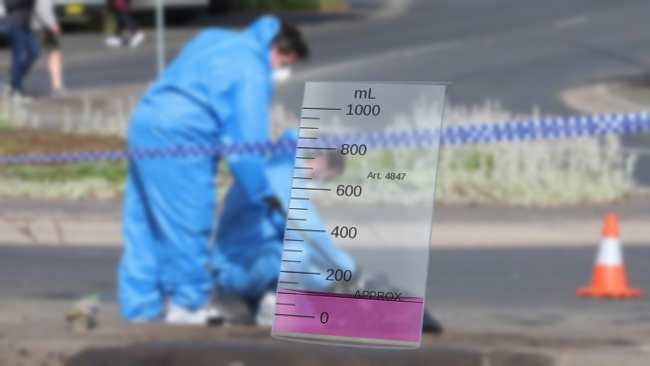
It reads value=100 unit=mL
